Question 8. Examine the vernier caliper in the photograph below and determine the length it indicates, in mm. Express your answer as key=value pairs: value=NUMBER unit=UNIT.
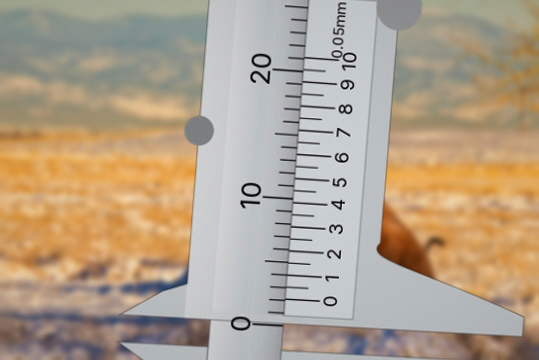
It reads value=2.1 unit=mm
